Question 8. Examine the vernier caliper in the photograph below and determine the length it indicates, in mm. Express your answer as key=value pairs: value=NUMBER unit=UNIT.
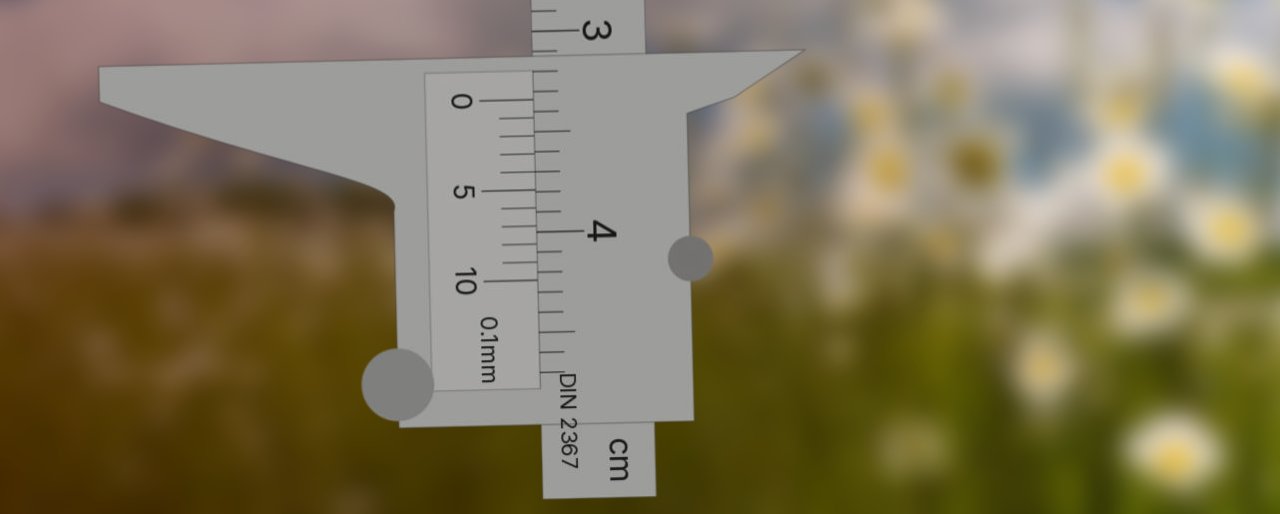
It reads value=33.4 unit=mm
